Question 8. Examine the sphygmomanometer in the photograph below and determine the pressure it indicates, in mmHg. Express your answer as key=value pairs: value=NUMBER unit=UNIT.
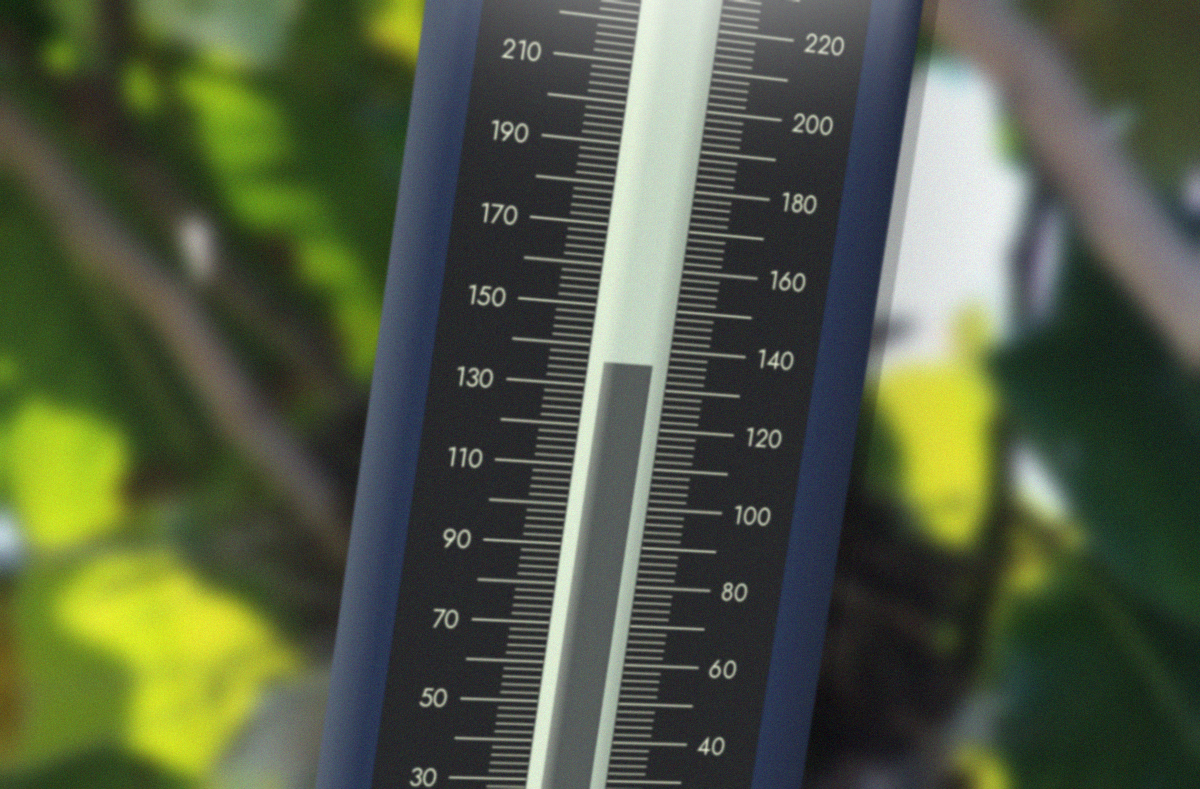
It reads value=136 unit=mmHg
